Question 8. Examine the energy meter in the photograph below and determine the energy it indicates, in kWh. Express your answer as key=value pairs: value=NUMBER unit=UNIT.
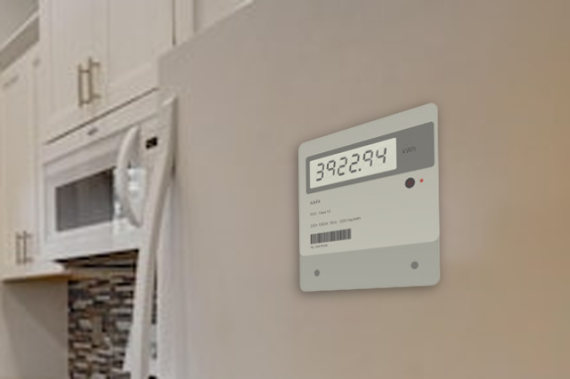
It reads value=3922.94 unit=kWh
